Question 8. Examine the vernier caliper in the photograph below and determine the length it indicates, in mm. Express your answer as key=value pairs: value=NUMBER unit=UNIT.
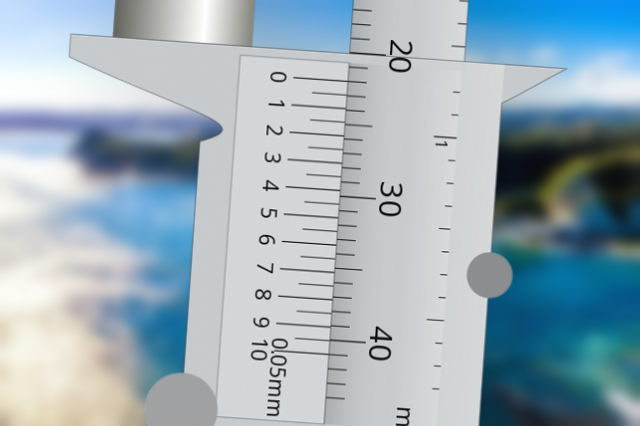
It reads value=22.0 unit=mm
